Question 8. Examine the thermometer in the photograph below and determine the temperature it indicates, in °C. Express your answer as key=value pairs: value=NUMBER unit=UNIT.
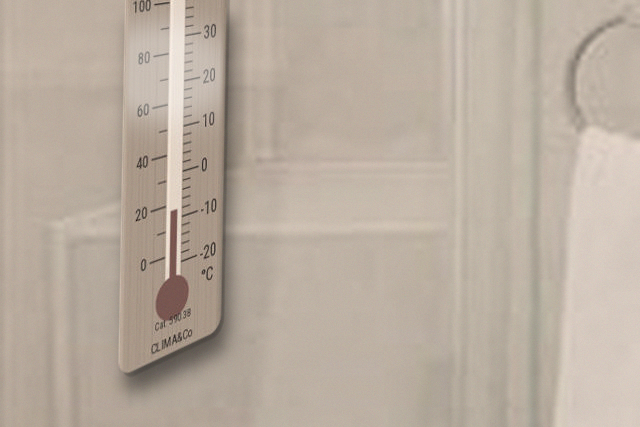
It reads value=-8 unit=°C
